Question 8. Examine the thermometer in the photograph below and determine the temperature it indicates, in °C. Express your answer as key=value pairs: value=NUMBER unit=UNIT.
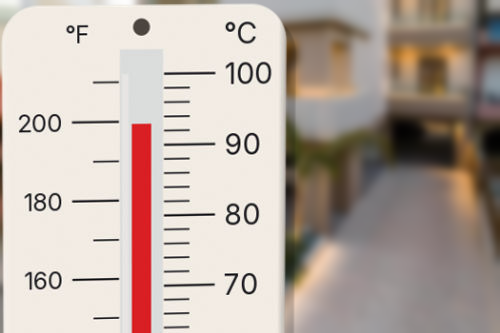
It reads value=93 unit=°C
